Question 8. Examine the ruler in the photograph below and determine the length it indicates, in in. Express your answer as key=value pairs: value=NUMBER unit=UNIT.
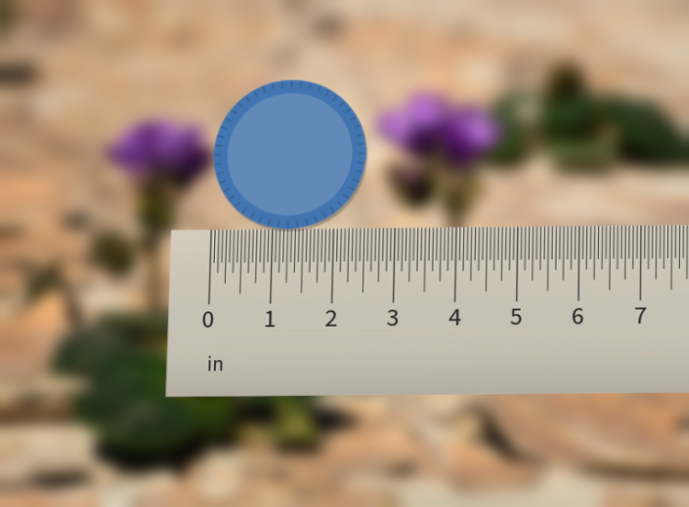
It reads value=2.5 unit=in
